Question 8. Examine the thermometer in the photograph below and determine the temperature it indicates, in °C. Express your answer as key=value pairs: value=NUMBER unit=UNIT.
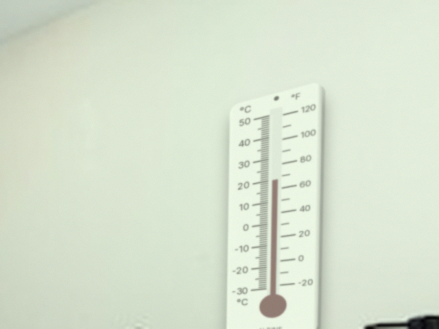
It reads value=20 unit=°C
